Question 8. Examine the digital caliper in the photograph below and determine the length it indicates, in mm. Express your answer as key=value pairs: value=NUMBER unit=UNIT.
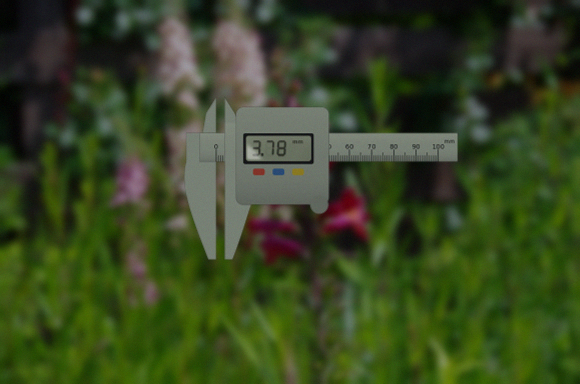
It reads value=3.78 unit=mm
